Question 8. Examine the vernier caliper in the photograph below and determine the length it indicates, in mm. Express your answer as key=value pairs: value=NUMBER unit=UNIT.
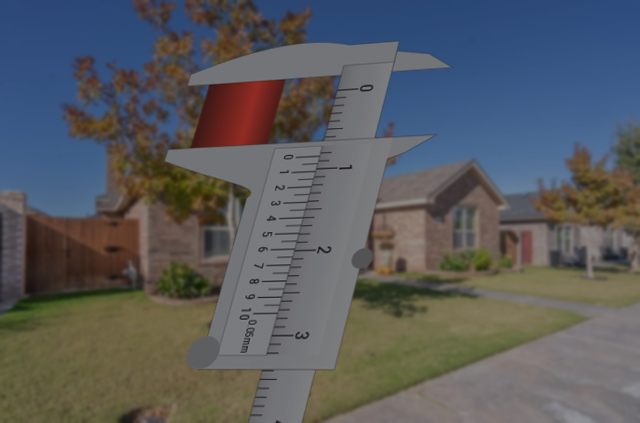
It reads value=8.4 unit=mm
